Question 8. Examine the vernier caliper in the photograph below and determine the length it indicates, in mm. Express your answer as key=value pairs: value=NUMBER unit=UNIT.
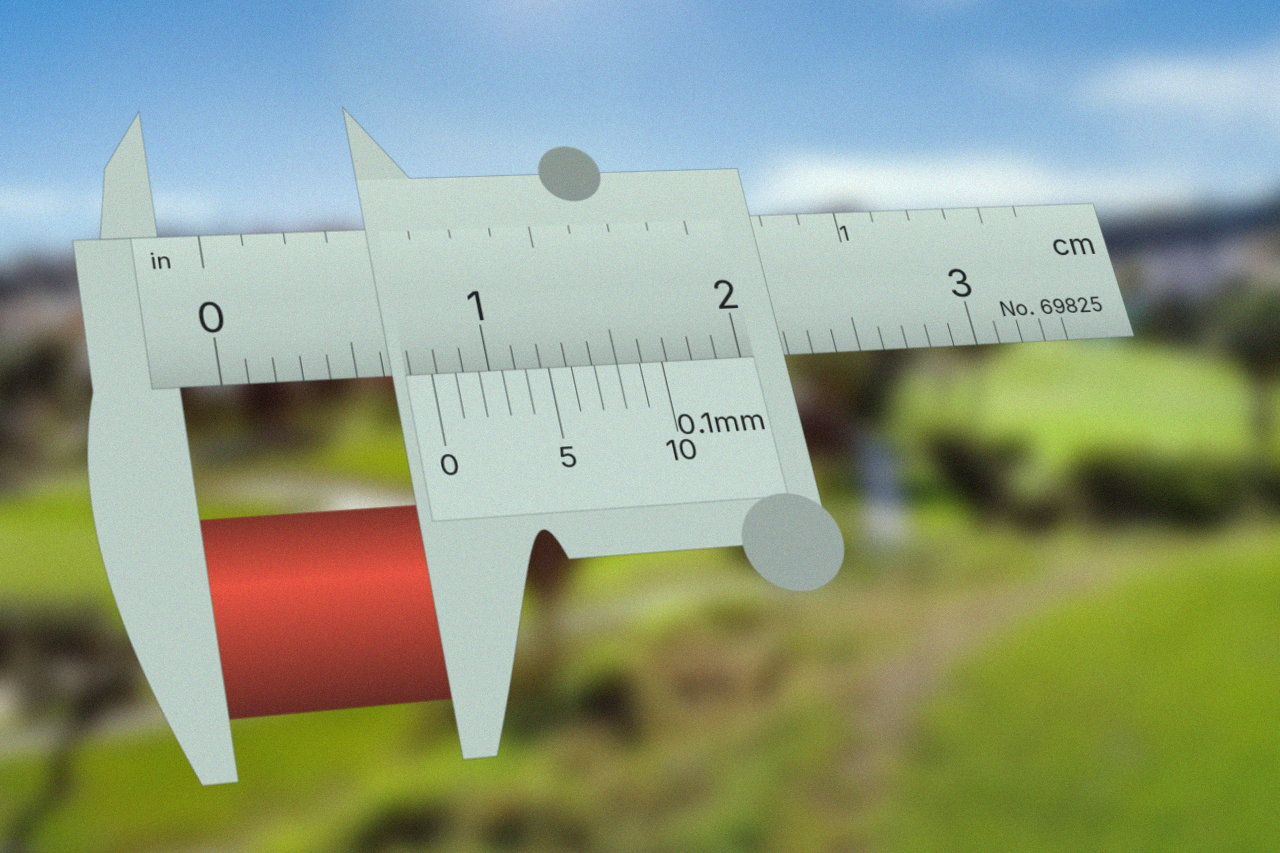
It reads value=7.8 unit=mm
